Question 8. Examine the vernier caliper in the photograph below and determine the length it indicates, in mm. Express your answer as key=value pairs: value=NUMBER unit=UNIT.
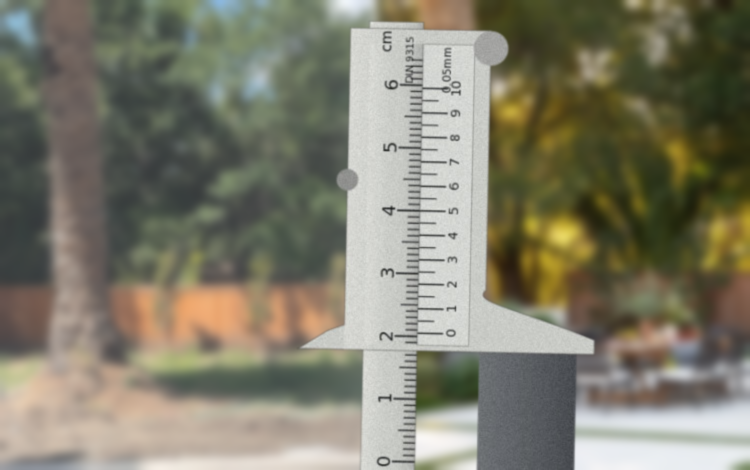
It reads value=20.5 unit=mm
